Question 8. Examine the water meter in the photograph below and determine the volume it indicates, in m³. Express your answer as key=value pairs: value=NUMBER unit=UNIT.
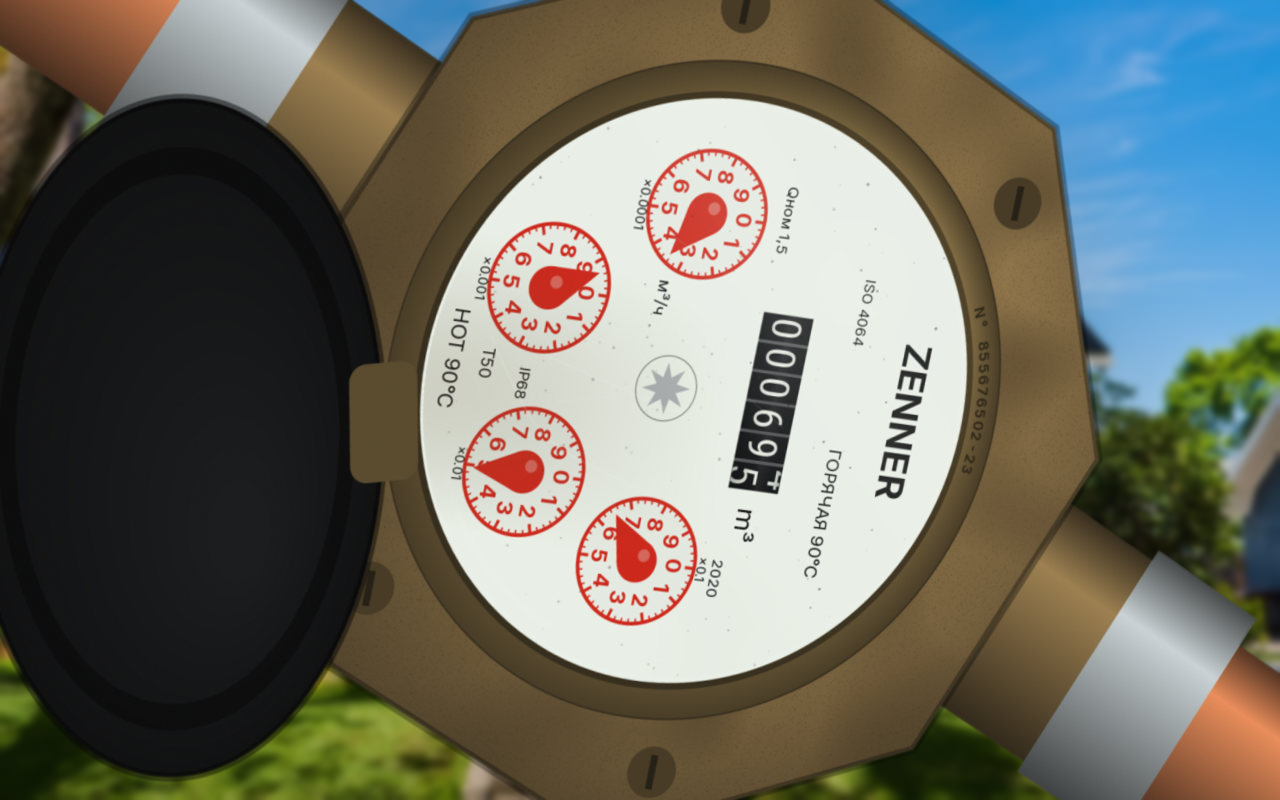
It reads value=694.6493 unit=m³
